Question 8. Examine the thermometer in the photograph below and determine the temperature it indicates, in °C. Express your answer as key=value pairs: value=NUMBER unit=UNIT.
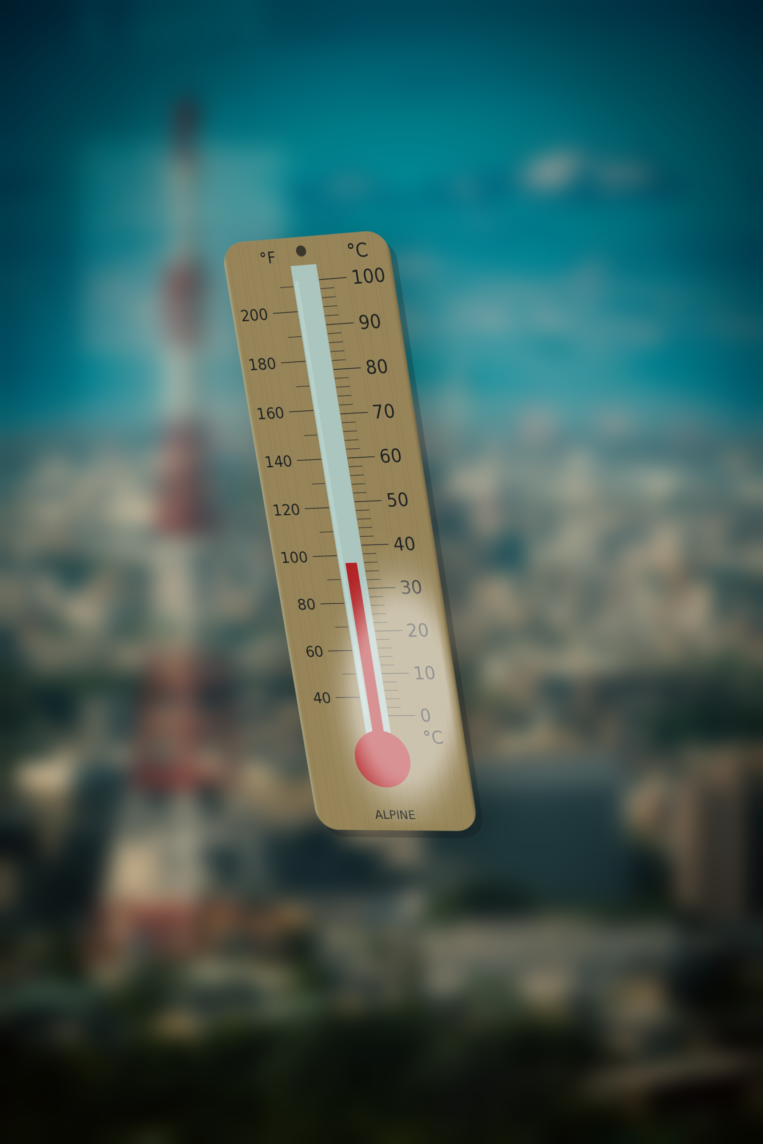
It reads value=36 unit=°C
